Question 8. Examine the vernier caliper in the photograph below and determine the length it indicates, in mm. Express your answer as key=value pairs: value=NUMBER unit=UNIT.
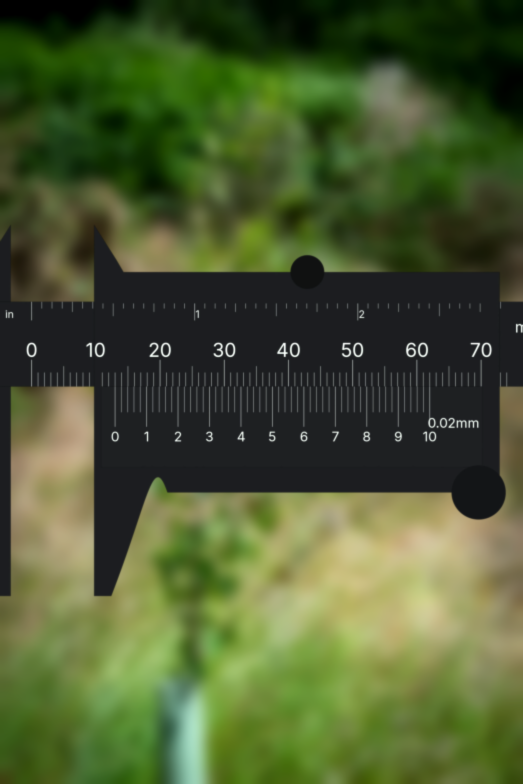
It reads value=13.0 unit=mm
